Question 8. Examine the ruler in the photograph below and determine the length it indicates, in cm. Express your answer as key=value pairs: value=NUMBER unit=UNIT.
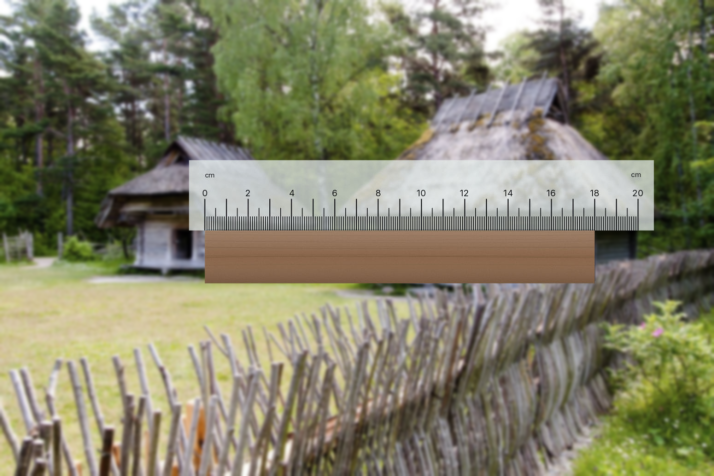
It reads value=18 unit=cm
